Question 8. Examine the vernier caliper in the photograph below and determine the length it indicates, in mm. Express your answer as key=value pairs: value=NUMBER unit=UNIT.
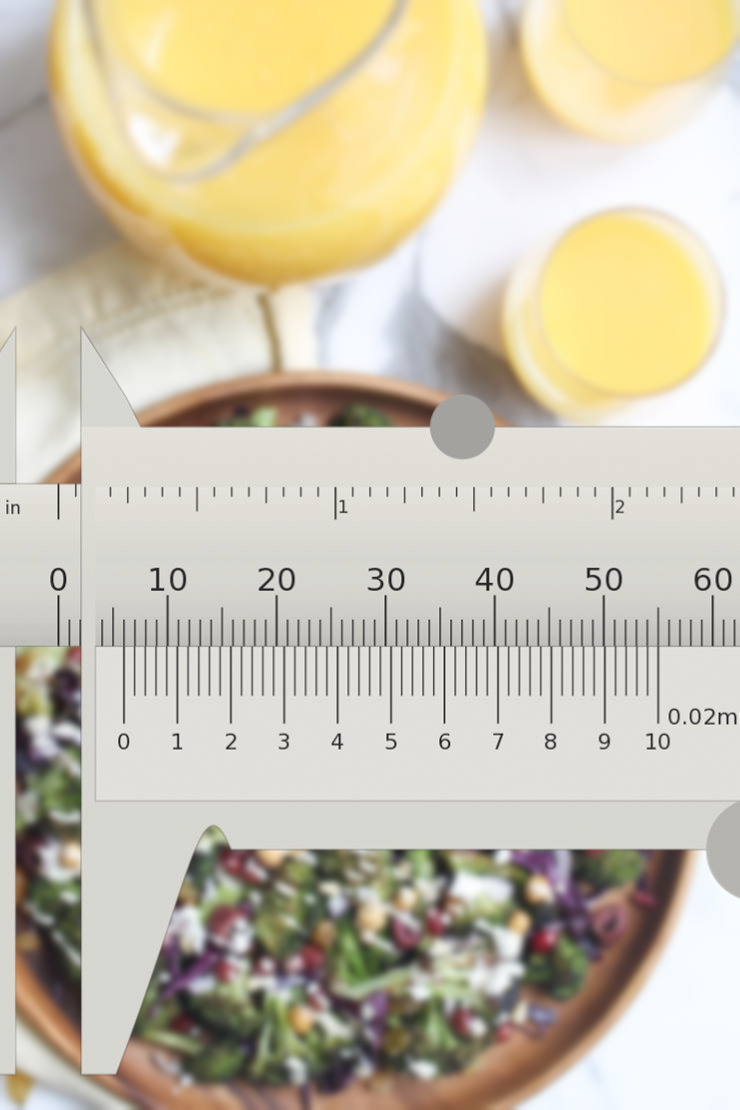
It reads value=6.0 unit=mm
